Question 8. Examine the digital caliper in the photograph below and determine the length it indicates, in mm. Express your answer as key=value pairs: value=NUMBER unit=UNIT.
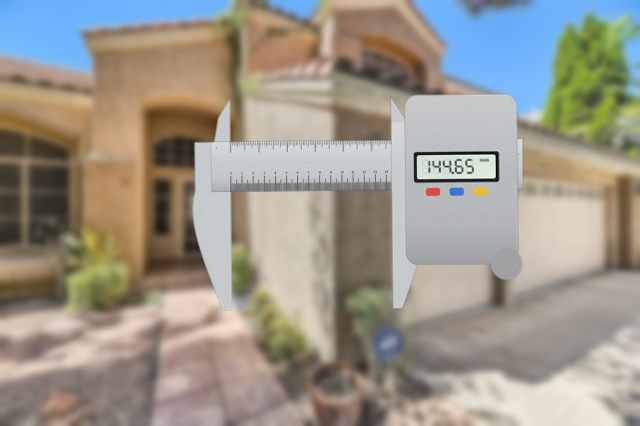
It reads value=144.65 unit=mm
